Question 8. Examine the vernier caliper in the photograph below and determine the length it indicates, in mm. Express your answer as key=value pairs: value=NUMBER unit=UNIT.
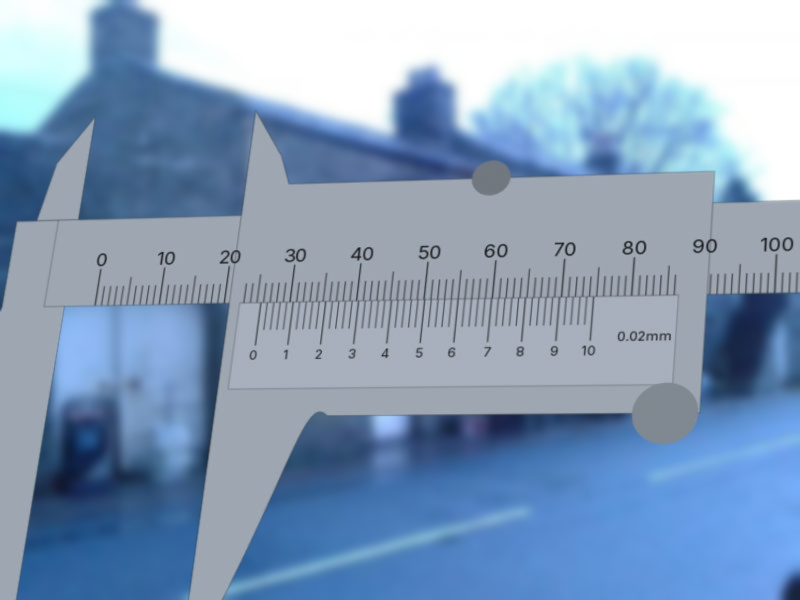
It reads value=25.6 unit=mm
